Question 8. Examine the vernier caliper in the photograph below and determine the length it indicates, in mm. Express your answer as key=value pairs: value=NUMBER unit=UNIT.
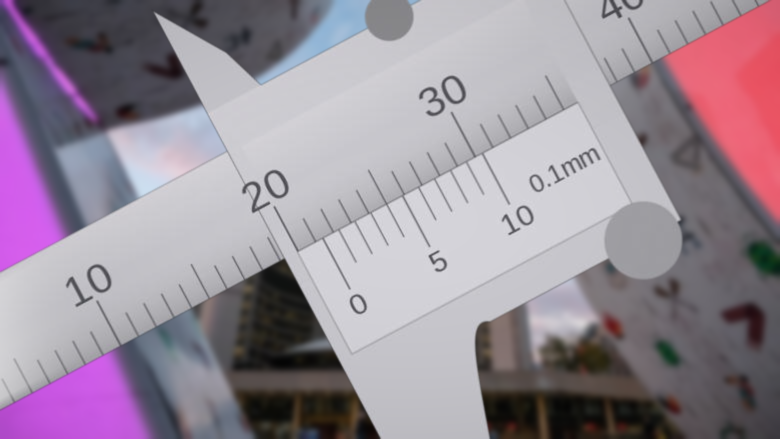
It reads value=21.4 unit=mm
